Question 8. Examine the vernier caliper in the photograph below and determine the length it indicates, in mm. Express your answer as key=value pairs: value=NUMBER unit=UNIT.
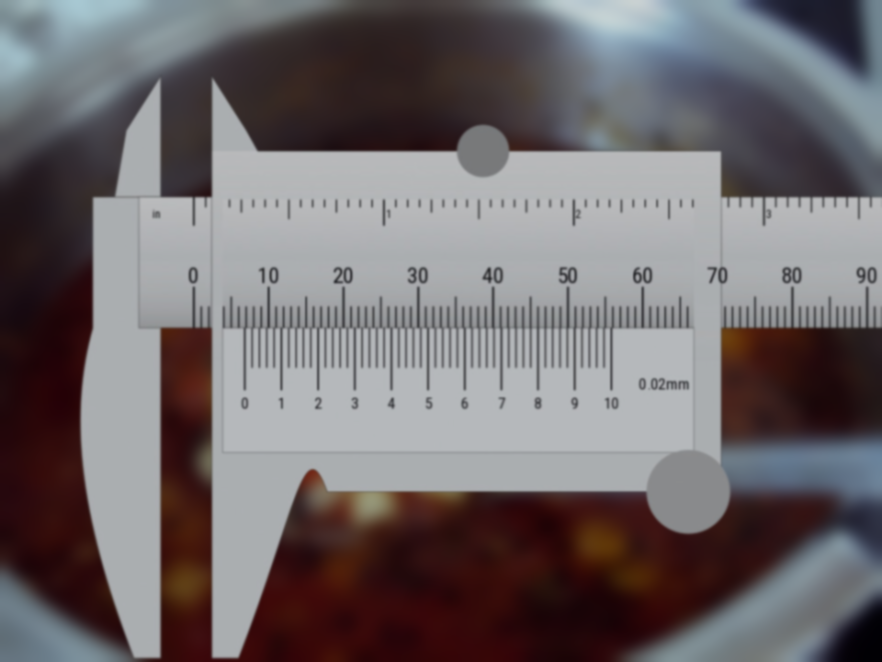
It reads value=6.8 unit=mm
